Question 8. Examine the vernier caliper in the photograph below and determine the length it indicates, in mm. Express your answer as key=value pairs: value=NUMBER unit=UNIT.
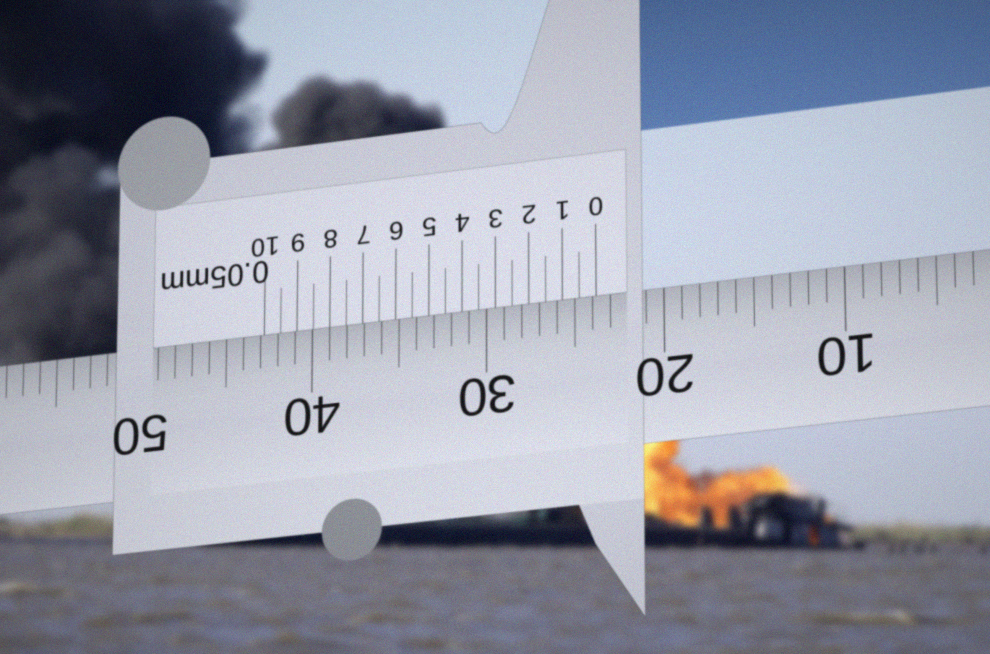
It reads value=23.8 unit=mm
